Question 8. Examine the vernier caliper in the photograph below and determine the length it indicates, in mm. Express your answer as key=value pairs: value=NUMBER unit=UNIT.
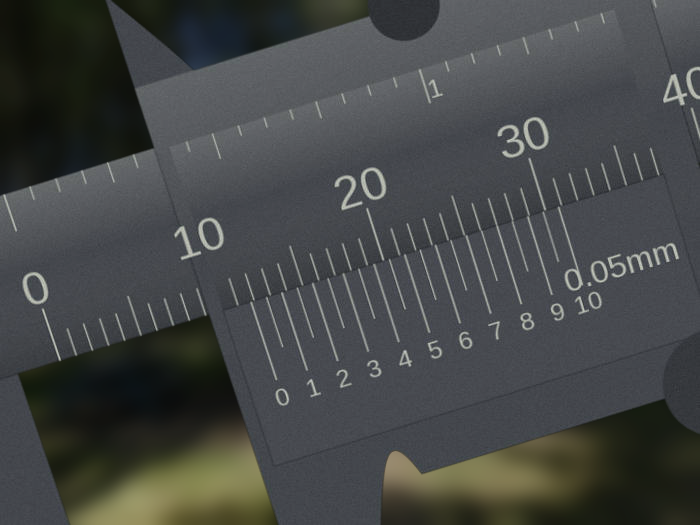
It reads value=11.8 unit=mm
